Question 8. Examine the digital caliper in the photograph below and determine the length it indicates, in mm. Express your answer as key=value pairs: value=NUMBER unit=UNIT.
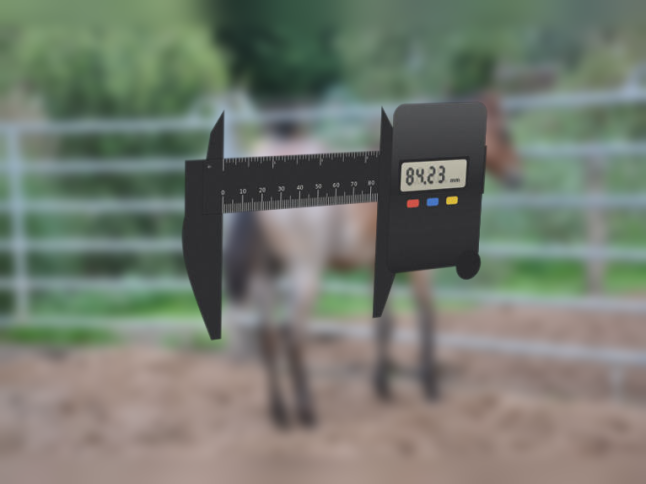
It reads value=84.23 unit=mm
